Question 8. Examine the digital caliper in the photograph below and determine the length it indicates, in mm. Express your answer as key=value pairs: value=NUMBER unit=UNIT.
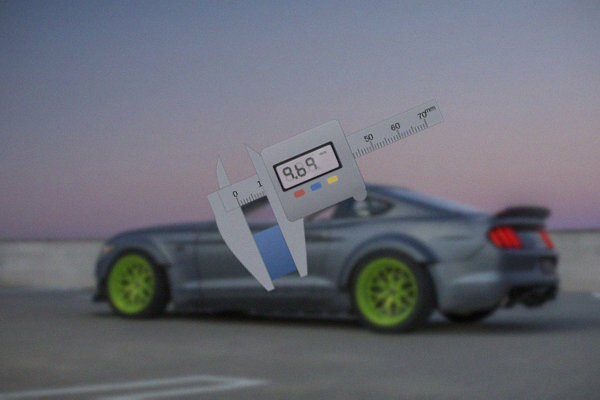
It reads value=9.69 unit=mm
